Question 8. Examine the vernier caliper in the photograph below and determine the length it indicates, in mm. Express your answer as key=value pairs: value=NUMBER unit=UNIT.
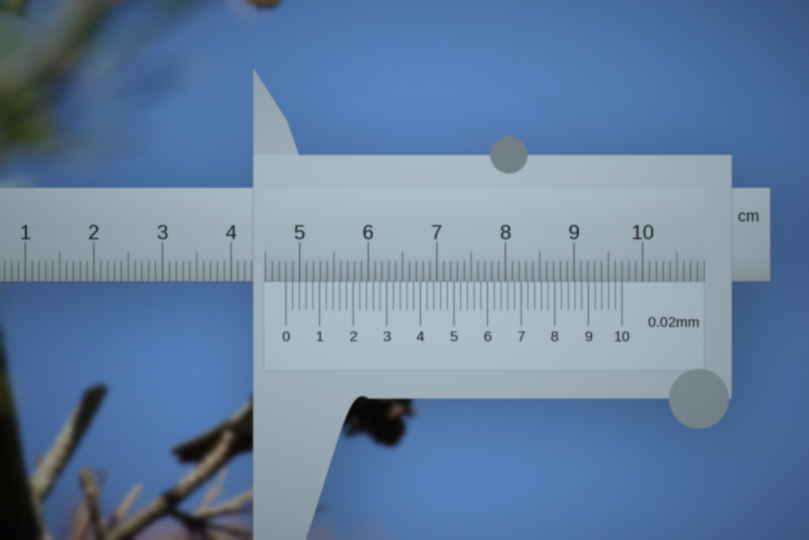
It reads value=48.0 unit=mm
